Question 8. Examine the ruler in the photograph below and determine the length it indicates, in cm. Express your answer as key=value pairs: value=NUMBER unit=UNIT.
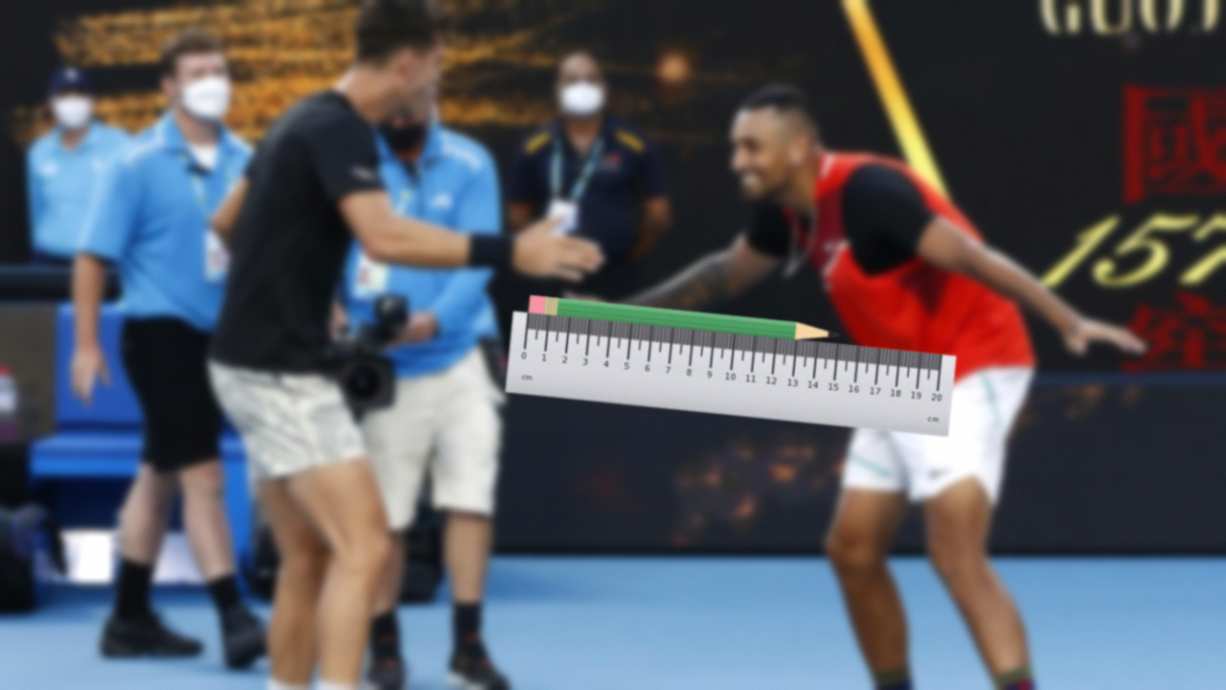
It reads value=15 unit=cm
